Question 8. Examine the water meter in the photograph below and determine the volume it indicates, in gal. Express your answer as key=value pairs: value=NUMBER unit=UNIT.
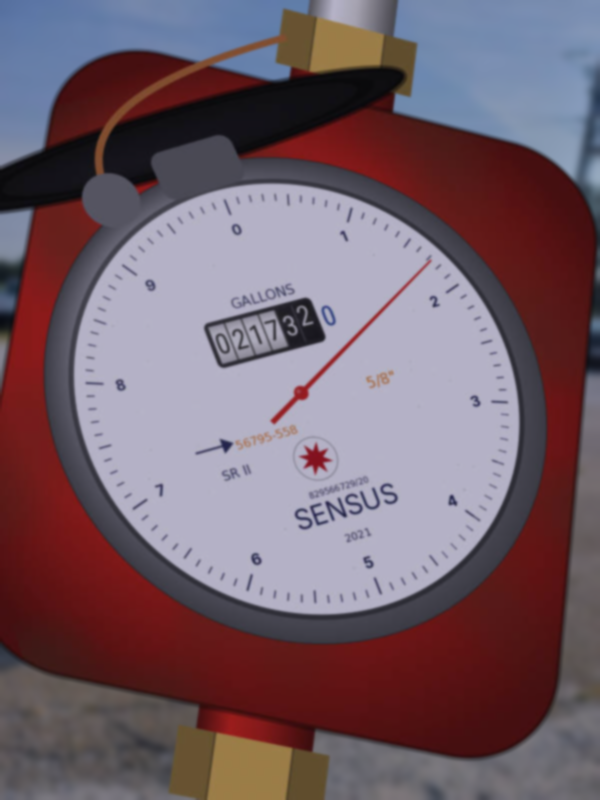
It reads value=217321.7 unit=gal
